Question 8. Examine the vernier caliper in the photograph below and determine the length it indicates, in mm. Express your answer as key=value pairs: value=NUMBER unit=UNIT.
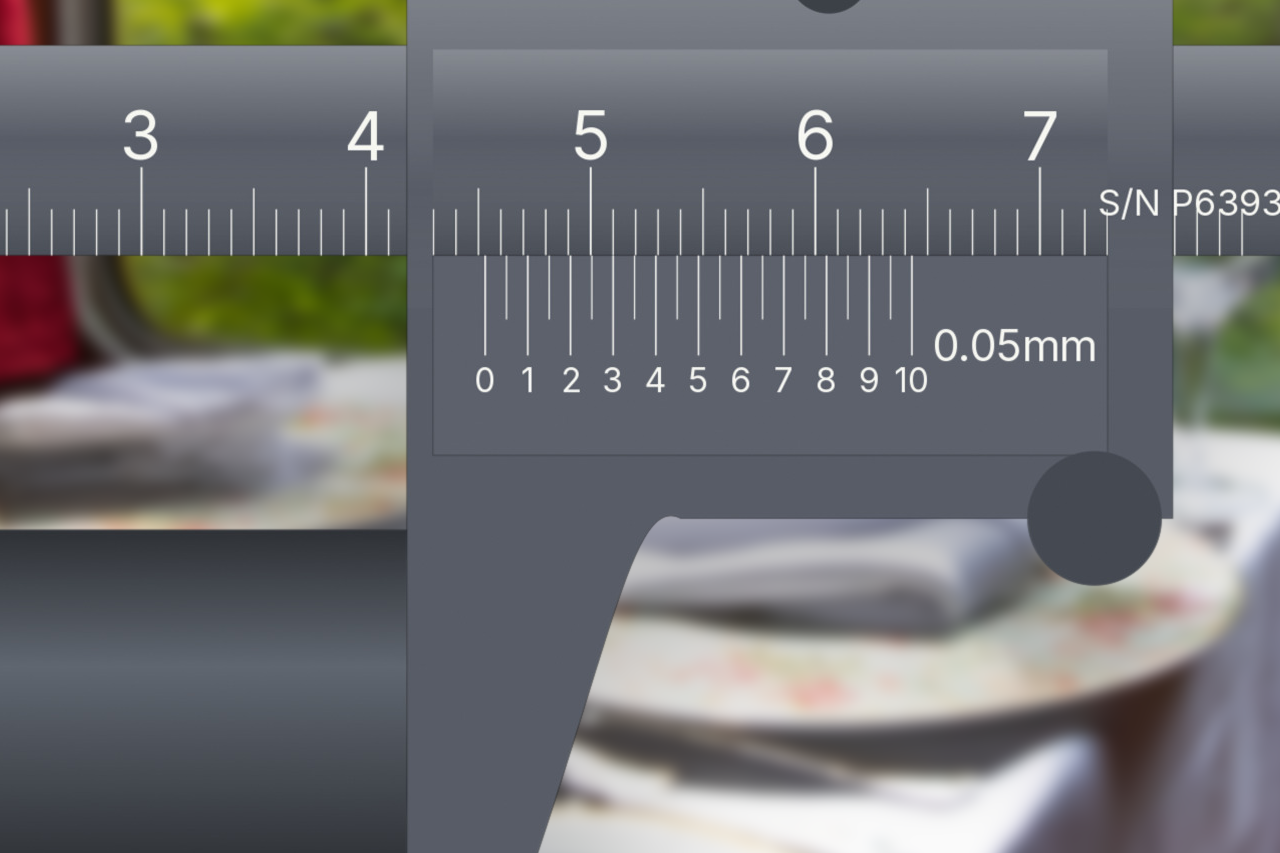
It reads value=45.3 unit=mm
